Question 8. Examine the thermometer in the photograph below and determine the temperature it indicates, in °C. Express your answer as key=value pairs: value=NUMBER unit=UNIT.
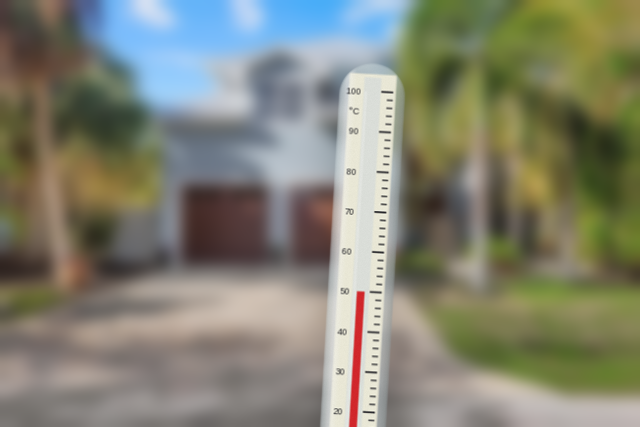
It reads value=50 unit=°C
